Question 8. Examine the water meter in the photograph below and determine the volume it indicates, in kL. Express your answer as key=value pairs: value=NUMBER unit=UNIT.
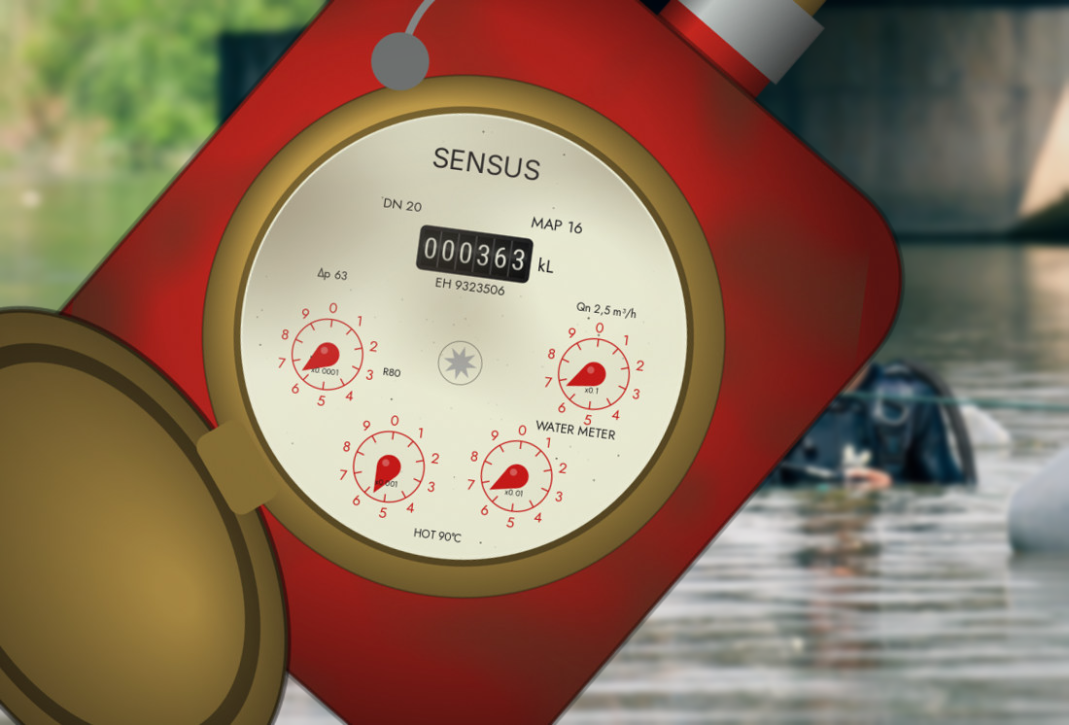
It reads value=363.6656 unit=kL
